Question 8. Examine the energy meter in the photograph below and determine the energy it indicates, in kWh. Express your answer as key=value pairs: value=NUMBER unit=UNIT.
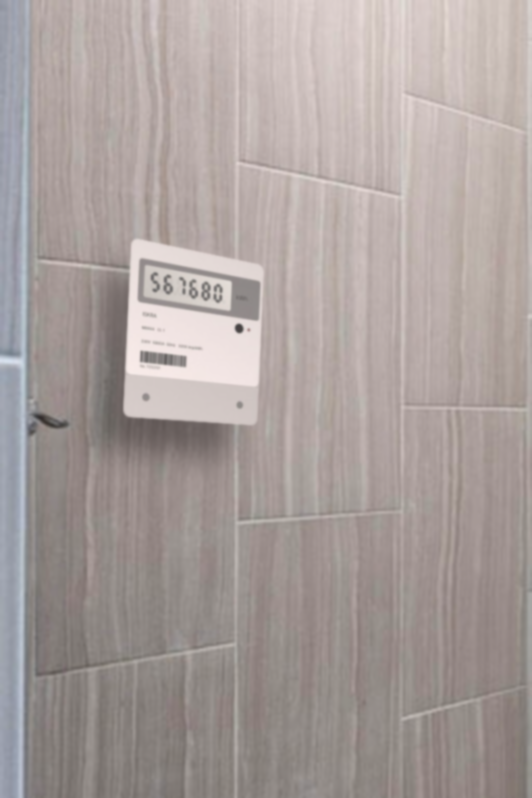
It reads value=567680 unit=kWh
